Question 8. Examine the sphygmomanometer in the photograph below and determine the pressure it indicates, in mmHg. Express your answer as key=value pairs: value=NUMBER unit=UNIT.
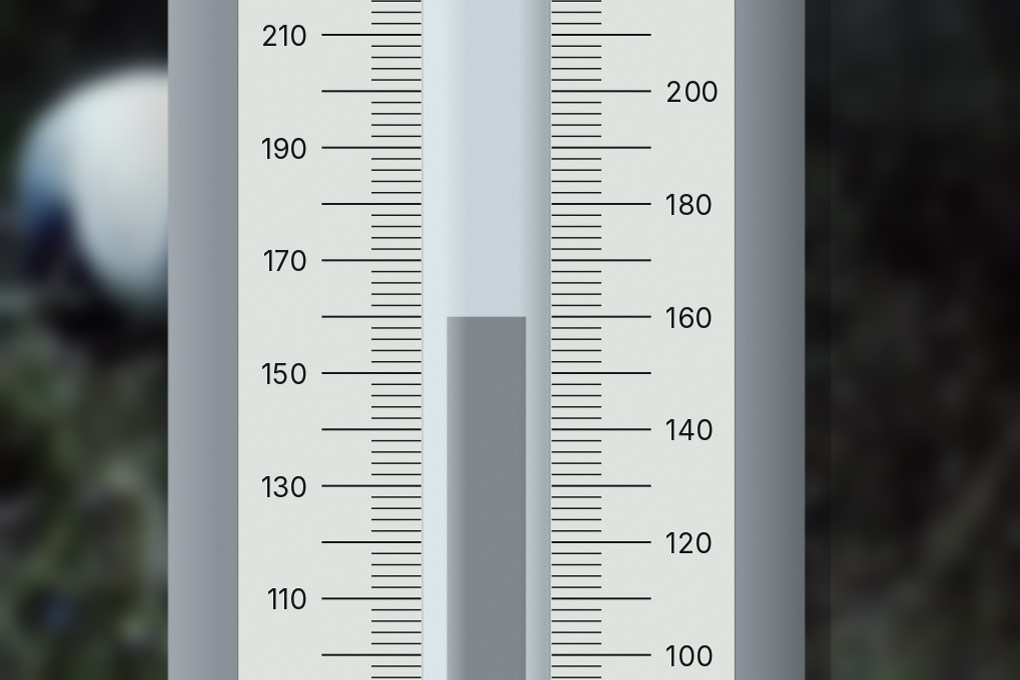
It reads value=160 unit=mmHg
